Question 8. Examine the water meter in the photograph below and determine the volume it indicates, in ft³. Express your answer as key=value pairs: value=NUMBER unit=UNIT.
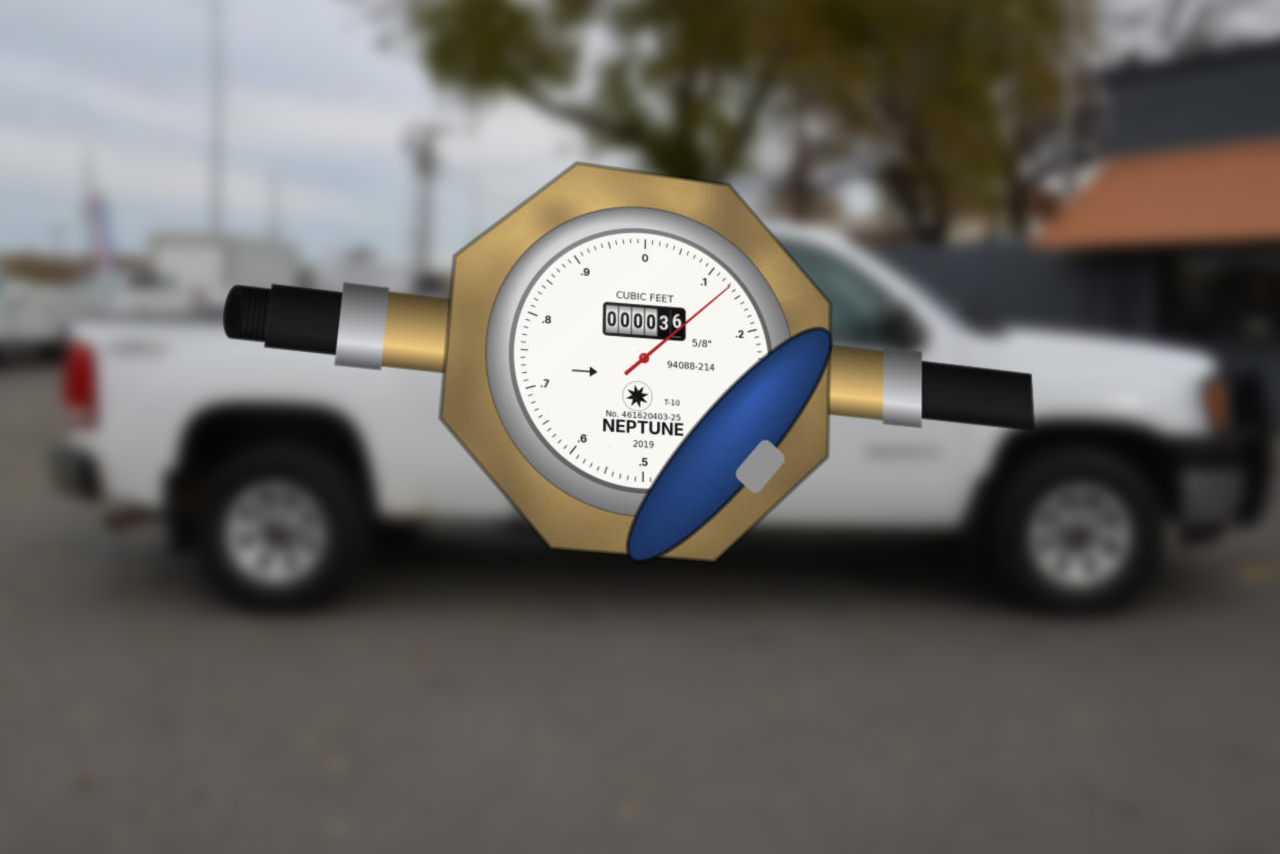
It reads value=36.13 unit=ft³
